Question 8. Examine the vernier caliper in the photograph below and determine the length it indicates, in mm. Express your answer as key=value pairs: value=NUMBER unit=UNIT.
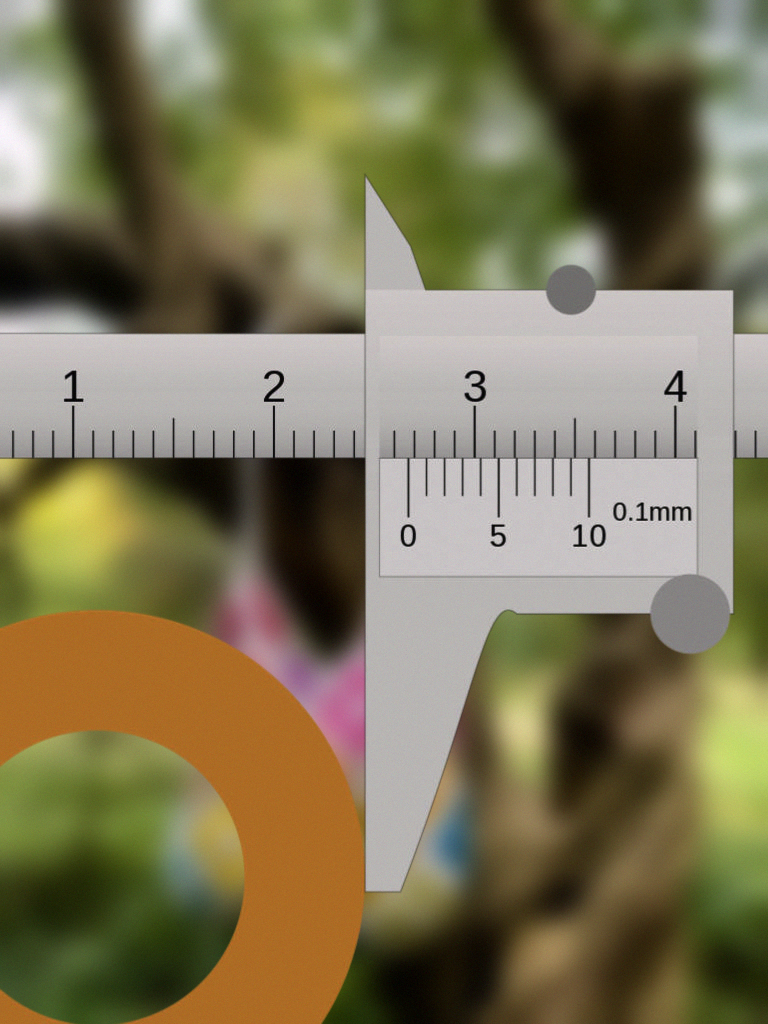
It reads value=26.7 unit=mm
